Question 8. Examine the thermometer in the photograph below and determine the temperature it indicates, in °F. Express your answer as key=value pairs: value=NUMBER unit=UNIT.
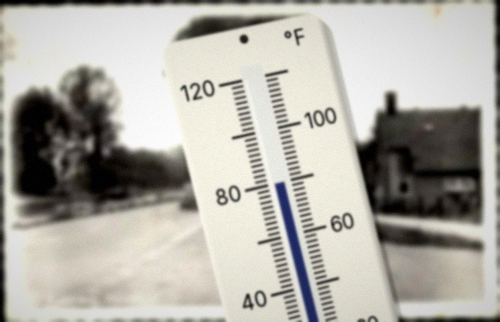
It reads value=80 unit=°F
